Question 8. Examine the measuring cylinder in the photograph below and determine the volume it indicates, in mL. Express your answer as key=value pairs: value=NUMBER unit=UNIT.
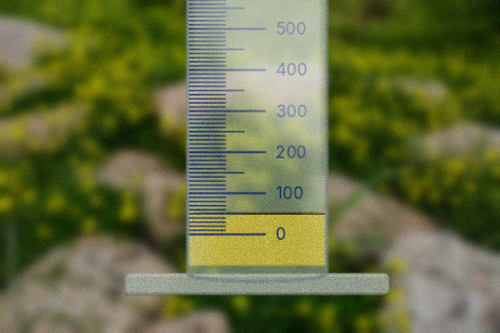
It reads value=50 unit=mL
